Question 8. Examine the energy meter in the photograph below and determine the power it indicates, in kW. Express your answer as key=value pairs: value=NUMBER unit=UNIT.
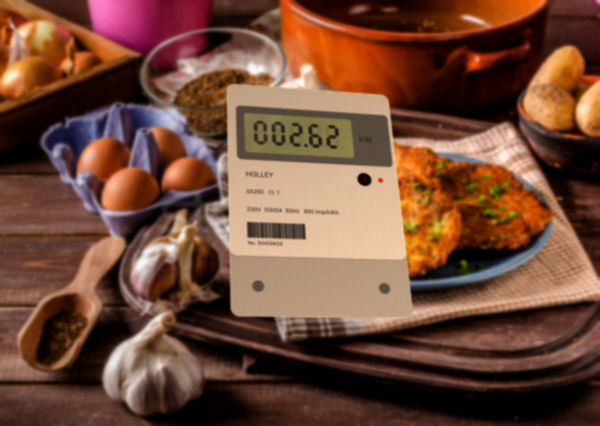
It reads value=2.62 unit=kW
